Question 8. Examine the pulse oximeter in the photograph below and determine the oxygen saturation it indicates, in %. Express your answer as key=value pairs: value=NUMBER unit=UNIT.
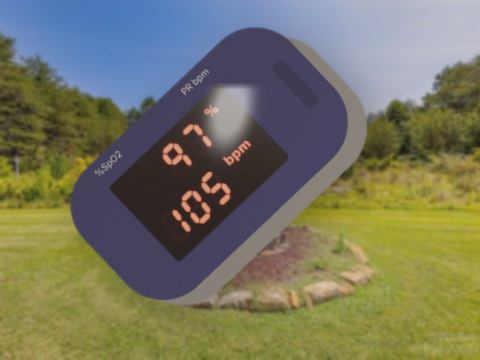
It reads value=97 unit=%
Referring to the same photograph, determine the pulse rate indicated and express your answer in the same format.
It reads value=105 unit=bpm
